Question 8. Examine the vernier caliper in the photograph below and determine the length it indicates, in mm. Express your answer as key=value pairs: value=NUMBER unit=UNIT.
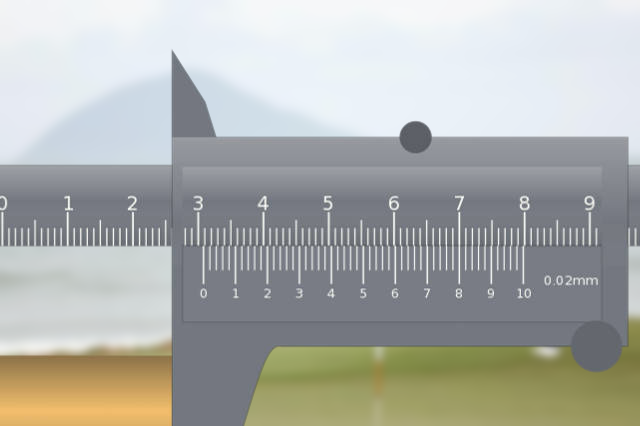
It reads value=30.8 unit=mm
